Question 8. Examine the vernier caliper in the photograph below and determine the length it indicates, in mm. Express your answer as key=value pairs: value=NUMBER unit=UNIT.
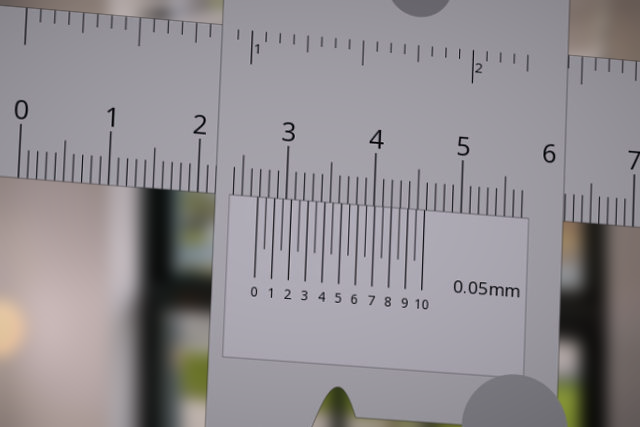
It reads value=26.8 unit=mm
